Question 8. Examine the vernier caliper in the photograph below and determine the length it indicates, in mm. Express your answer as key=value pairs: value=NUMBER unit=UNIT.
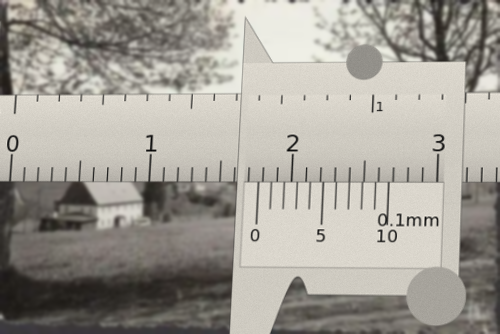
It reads value=17.7 unit=mm
